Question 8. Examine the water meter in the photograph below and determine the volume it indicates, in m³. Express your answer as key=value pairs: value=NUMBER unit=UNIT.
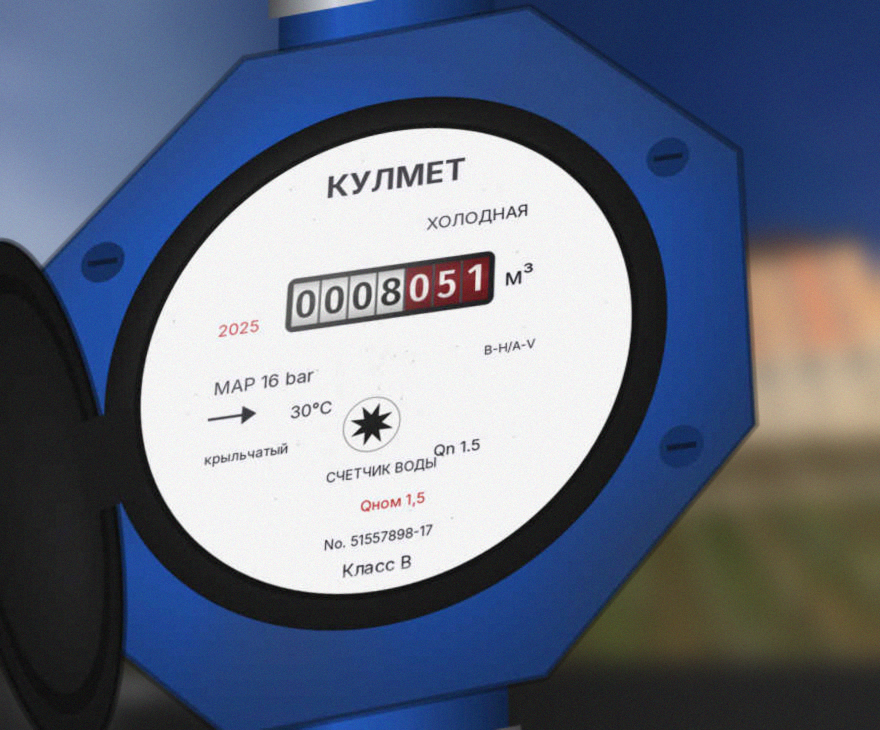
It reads value=8.051 unit=m³
